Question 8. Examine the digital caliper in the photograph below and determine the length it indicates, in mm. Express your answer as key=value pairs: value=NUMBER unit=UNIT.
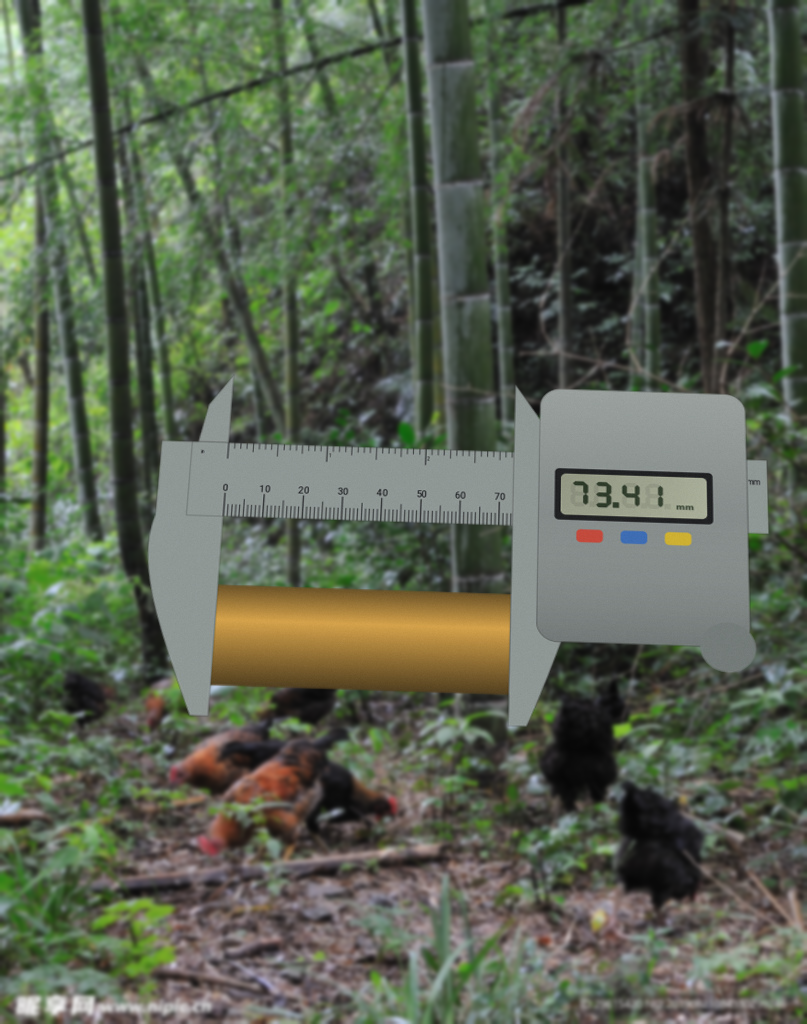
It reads value=73.41 unit=mm
